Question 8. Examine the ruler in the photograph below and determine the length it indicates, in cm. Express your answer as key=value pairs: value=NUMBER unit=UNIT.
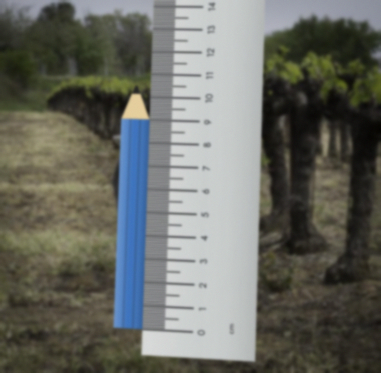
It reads value=10.5 unit=cm
